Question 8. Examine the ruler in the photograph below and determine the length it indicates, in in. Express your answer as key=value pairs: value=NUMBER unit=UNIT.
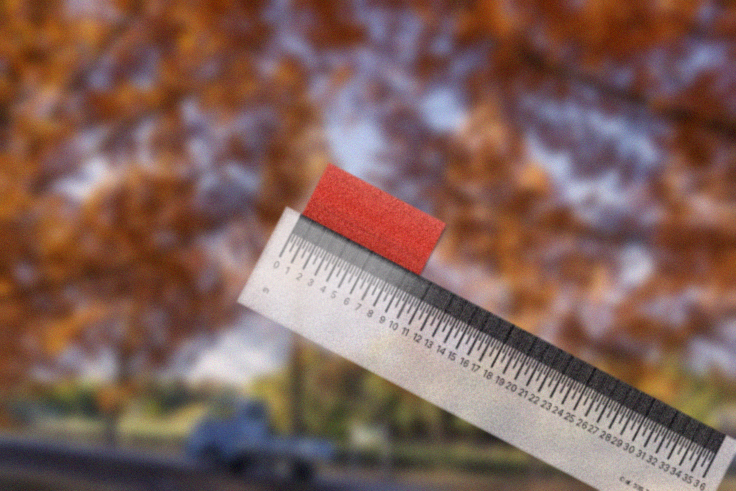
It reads value=10 unit=in
